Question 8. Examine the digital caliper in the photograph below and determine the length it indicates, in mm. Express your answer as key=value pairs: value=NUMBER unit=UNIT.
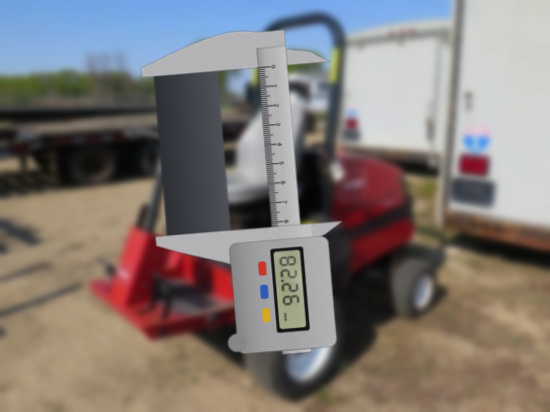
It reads value=82.26 unit=mm
